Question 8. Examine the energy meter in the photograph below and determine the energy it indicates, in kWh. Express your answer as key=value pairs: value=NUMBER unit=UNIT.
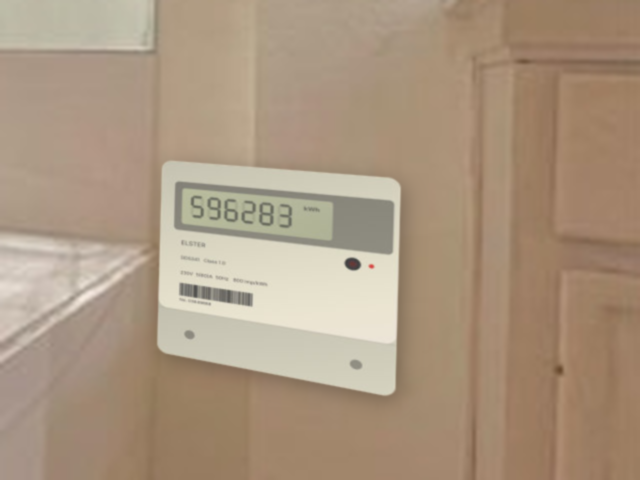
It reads value=596283 unit=kWh
